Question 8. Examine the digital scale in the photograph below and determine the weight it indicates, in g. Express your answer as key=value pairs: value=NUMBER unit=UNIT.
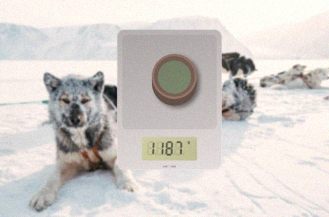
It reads value=1187 unit=g
